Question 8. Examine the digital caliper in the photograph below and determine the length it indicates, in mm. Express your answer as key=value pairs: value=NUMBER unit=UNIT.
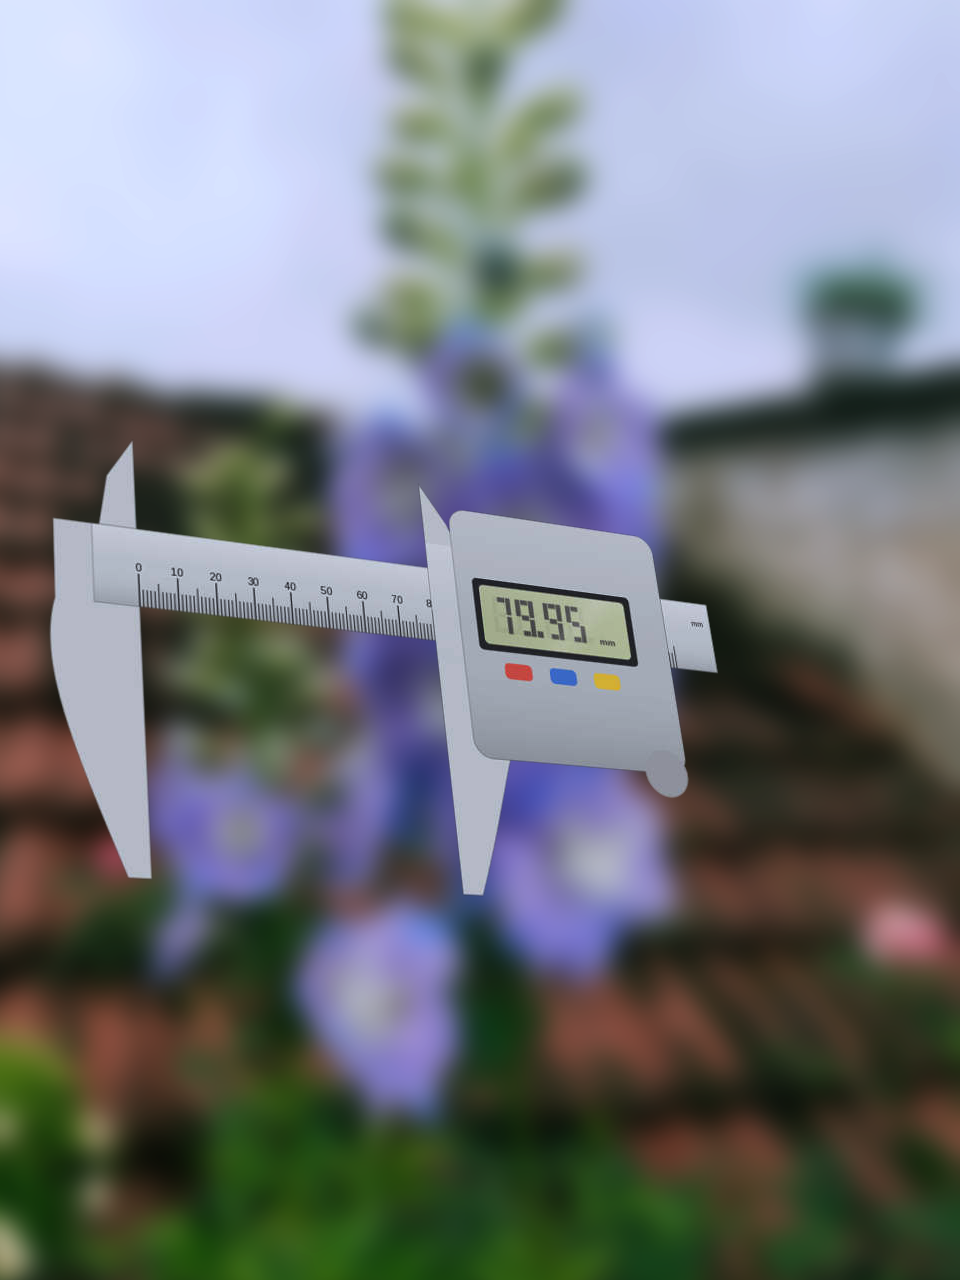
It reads value=79.95 unit=mm
